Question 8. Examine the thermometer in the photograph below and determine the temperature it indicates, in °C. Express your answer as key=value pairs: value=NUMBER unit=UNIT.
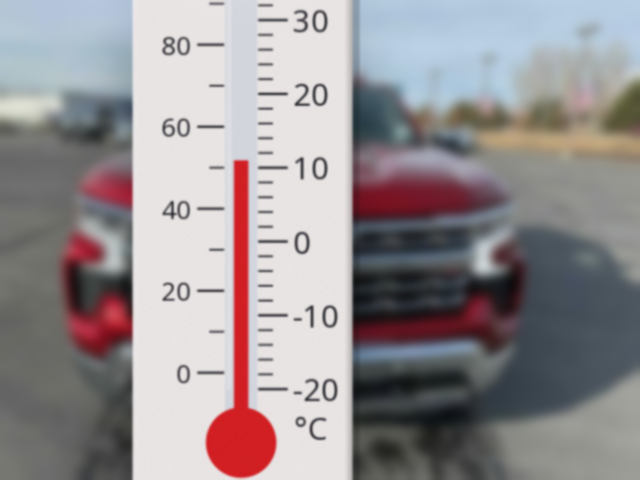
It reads value=11 unit=°C
